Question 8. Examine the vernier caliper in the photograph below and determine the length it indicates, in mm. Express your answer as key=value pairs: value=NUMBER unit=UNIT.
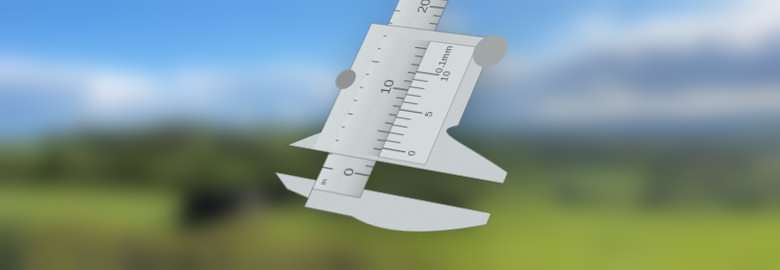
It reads value=3.2 unit=mm
